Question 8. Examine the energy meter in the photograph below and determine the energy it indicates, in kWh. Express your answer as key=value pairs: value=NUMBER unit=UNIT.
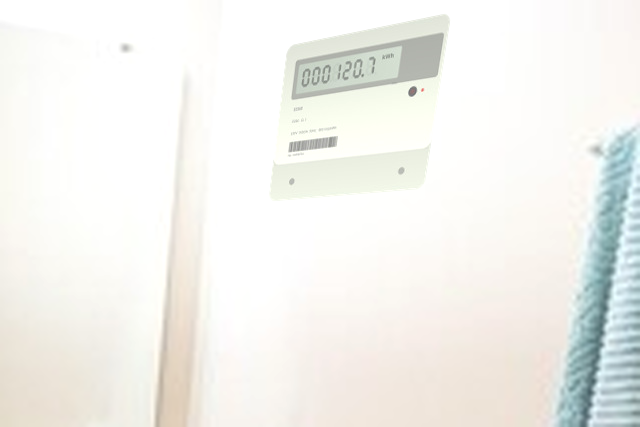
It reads value=120.7 unit=kWh
